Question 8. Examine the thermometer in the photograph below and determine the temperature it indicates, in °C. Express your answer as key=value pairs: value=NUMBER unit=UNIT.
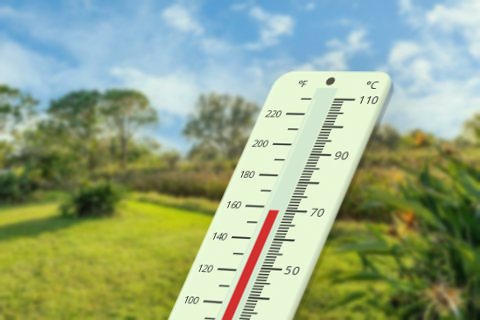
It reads value=70 unit=°C
